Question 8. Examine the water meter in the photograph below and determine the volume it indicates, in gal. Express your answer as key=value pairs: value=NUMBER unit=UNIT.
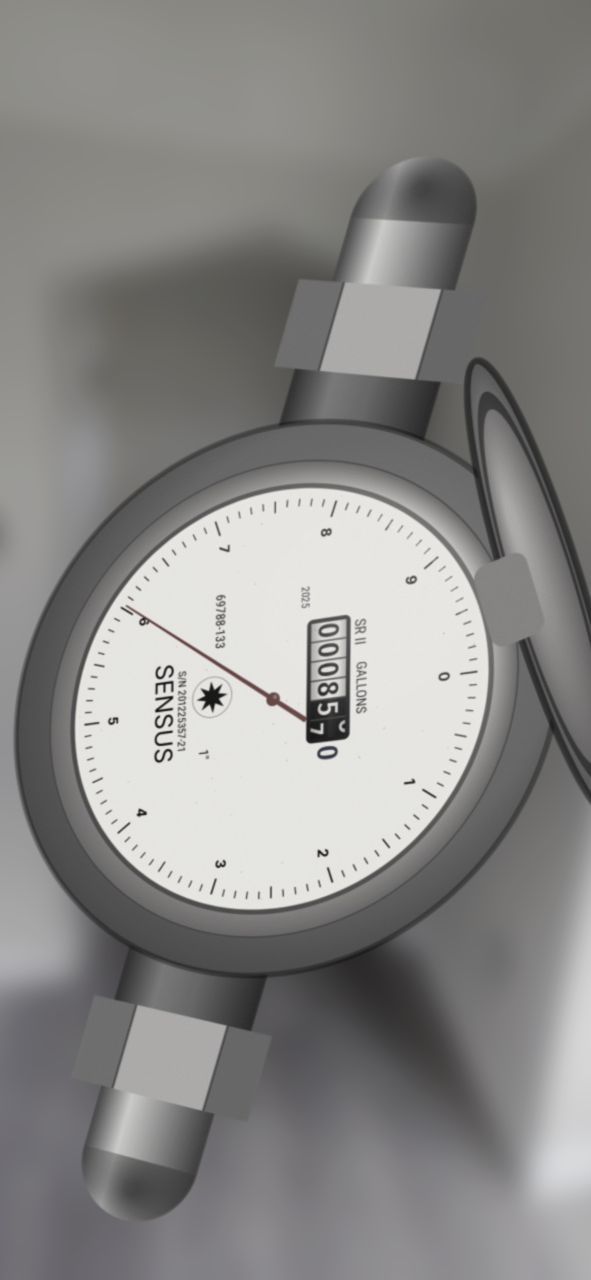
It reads value=8566.0 unit=gal
